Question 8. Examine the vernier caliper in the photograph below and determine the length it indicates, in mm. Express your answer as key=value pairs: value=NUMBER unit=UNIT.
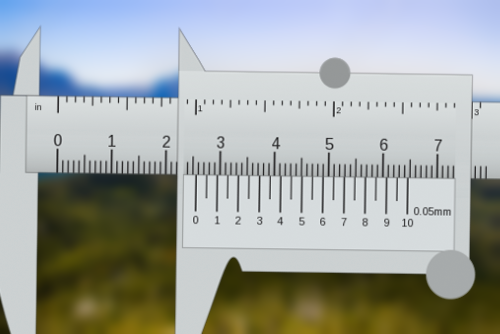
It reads value=25.6 unit=mm
